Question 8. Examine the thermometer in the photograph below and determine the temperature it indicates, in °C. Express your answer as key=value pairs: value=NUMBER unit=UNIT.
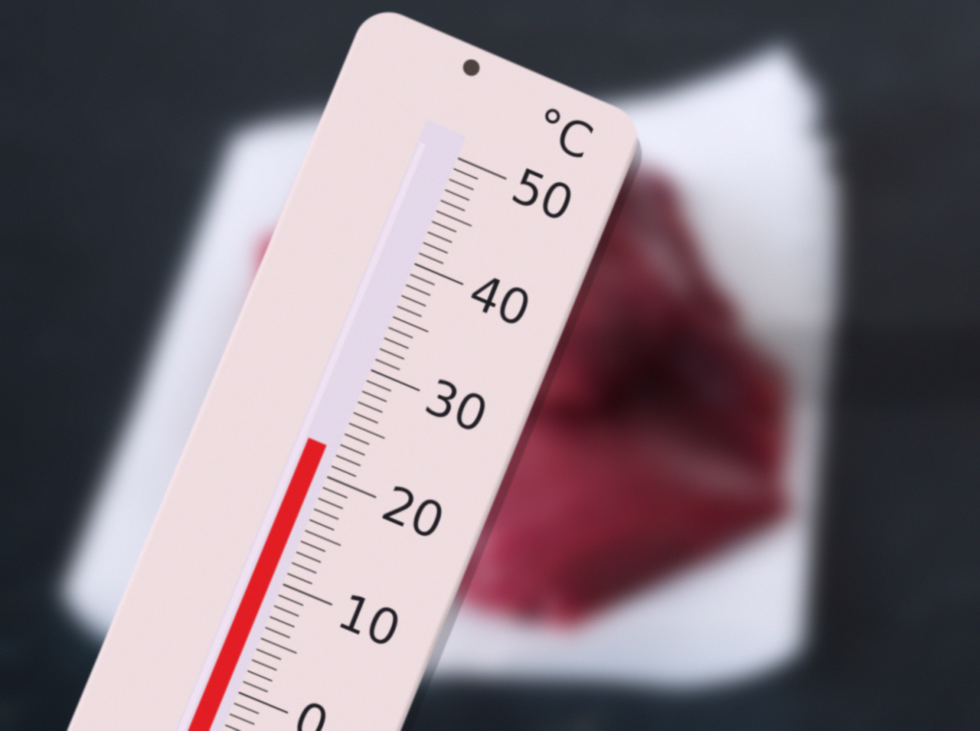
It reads value=22.5 unit=°C
